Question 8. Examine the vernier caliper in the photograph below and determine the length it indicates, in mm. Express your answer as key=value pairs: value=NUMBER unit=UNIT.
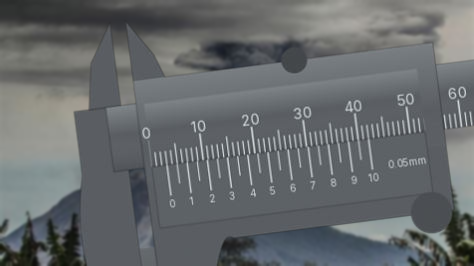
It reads value=3.0 unit=mm
